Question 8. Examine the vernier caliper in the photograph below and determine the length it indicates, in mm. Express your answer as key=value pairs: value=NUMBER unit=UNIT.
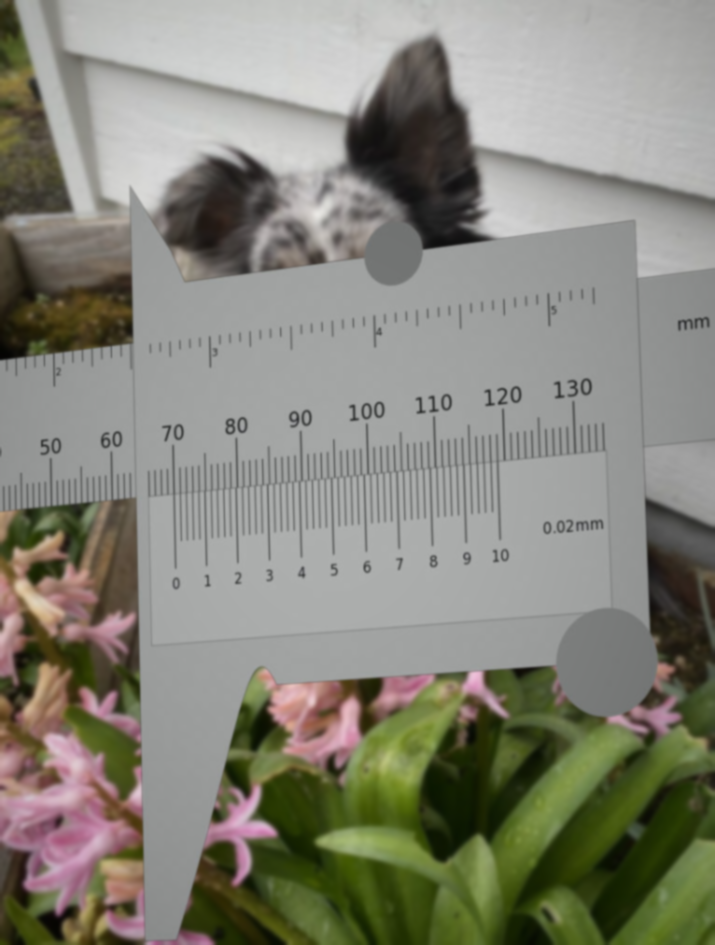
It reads value=70.0 unit=mm
